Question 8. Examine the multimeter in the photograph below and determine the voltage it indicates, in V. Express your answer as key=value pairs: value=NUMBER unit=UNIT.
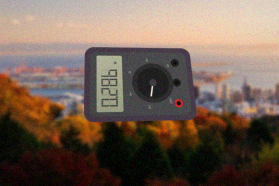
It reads value=0.286 unit=V
